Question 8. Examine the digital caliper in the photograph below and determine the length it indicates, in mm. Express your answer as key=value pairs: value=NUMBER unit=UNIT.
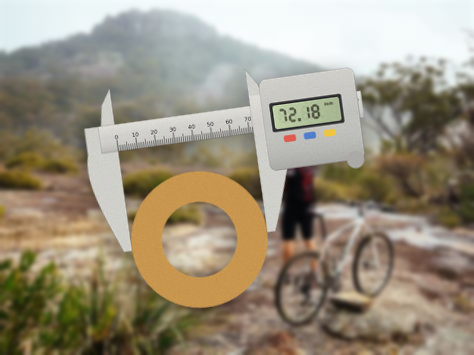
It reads value=72.18 unit=mm
